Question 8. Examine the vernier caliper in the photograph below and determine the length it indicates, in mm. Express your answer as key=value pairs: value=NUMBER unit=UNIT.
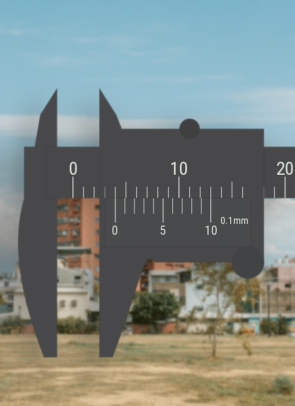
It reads value=4.0 unit=mm
